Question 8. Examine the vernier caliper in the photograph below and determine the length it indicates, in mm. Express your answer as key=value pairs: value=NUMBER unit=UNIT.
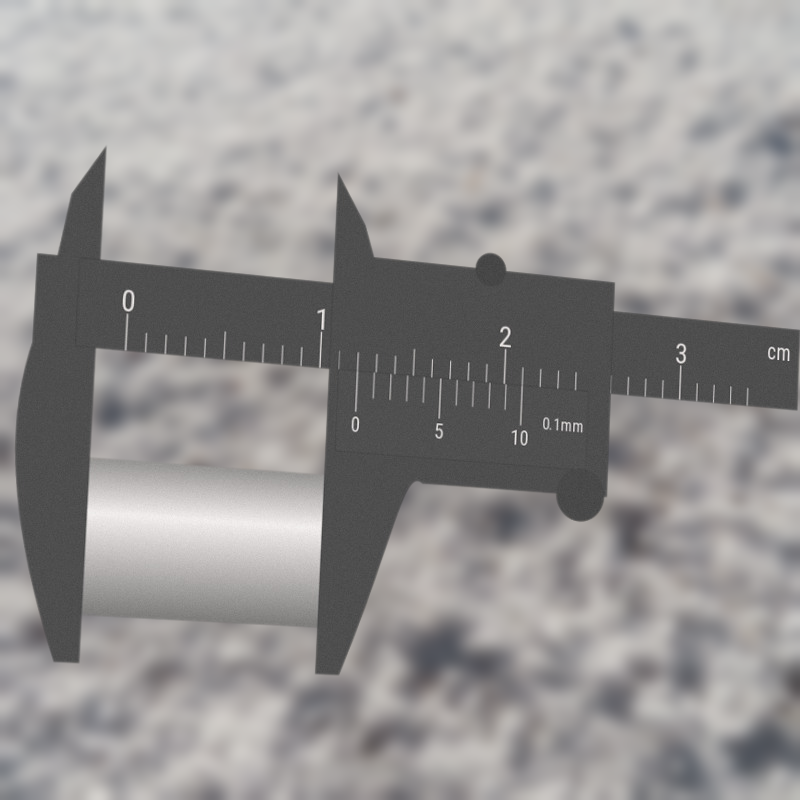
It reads value=12.0 unit=mm
